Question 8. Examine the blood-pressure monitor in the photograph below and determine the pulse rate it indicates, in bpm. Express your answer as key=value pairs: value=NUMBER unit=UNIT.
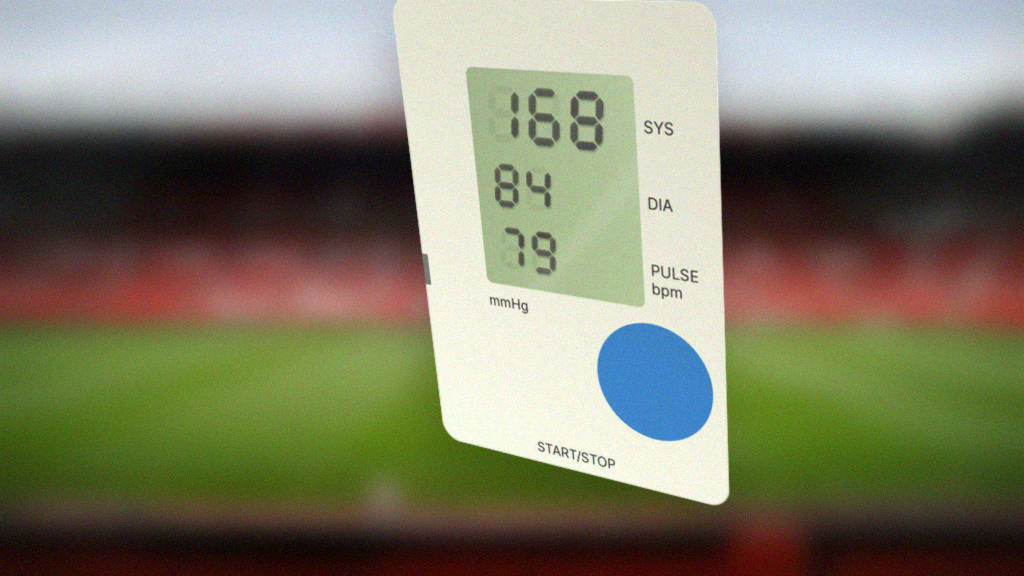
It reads value=79 unit=bpm
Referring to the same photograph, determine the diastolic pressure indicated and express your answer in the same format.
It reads value=84 unit=mmHg
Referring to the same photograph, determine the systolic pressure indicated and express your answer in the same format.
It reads value=168 unit=mmHg
